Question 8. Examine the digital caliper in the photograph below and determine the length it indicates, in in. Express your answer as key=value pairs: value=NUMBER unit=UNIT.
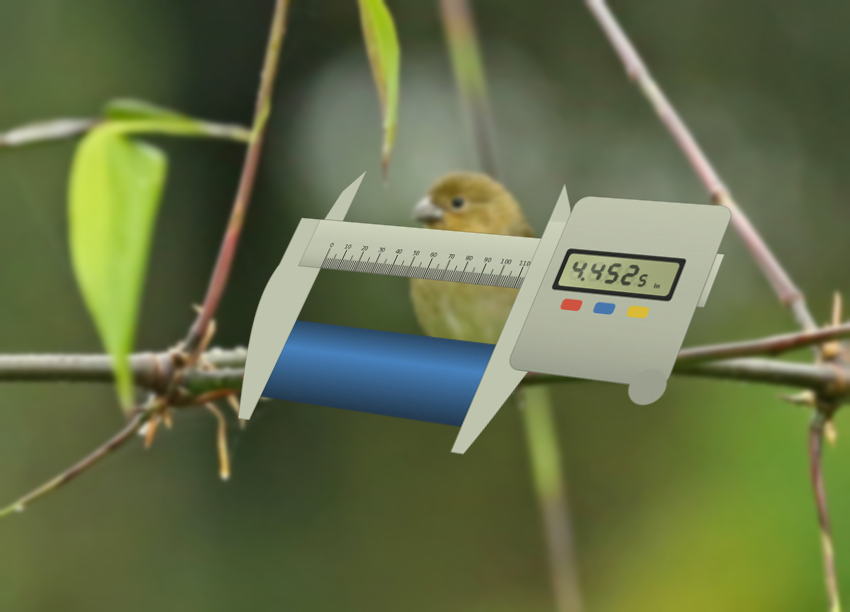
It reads value=4.4525 unit=in
